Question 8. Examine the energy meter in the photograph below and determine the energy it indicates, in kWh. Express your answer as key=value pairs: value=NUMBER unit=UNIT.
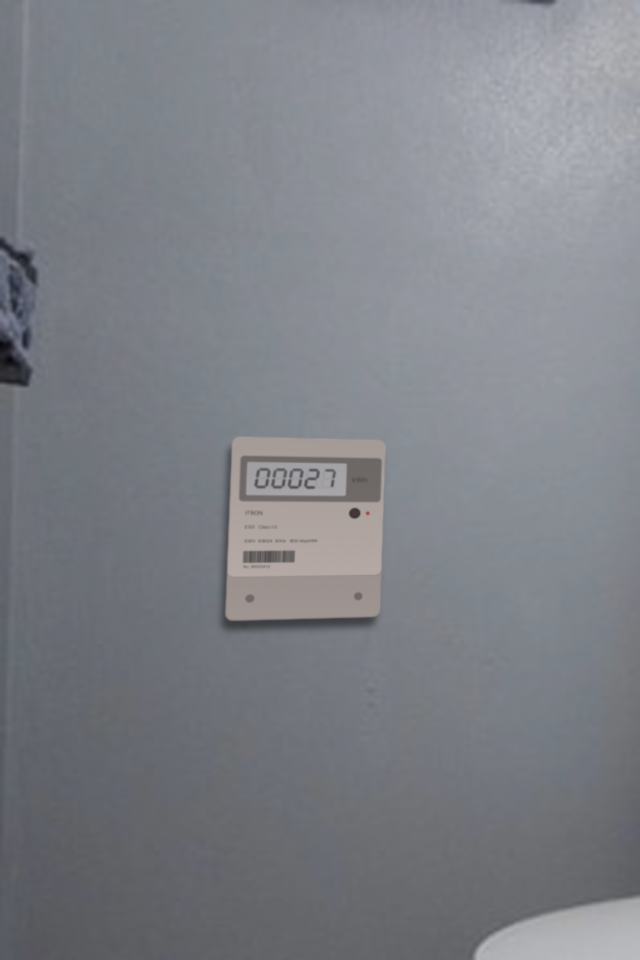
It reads value=27 unit=kWh
